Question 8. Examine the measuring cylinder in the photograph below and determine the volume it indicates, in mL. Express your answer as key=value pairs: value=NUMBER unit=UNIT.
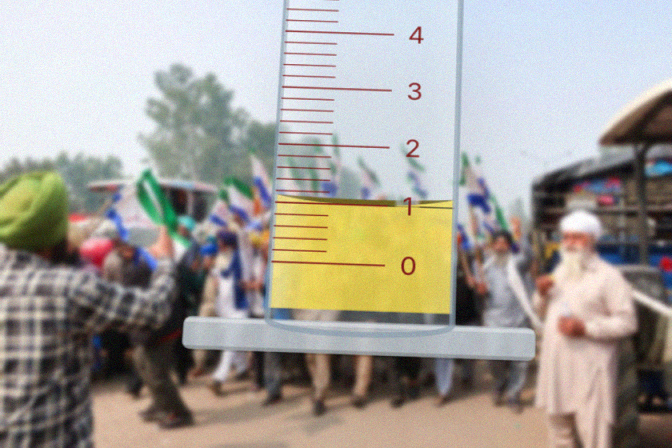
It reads value=1 unit=mL
